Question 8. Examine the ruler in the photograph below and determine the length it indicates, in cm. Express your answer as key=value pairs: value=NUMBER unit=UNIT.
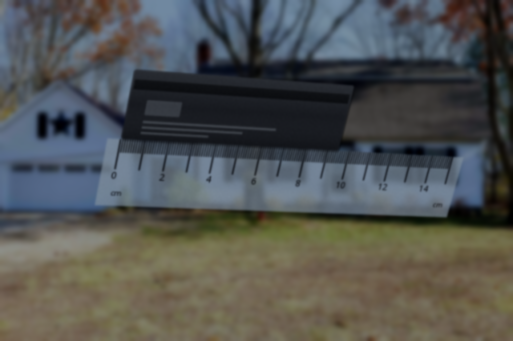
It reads value=9.5 unit=cm
